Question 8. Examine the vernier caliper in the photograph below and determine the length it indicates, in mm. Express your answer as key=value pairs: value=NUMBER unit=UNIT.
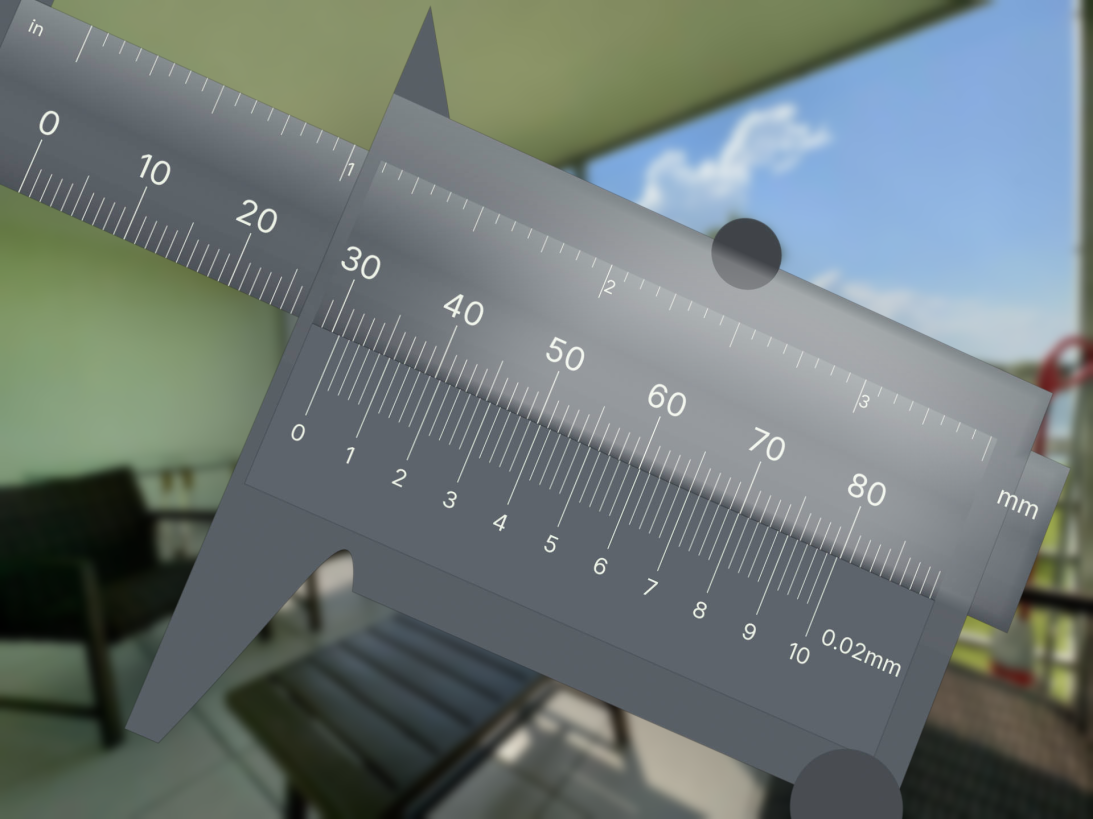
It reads value=30.7 unit=mm
